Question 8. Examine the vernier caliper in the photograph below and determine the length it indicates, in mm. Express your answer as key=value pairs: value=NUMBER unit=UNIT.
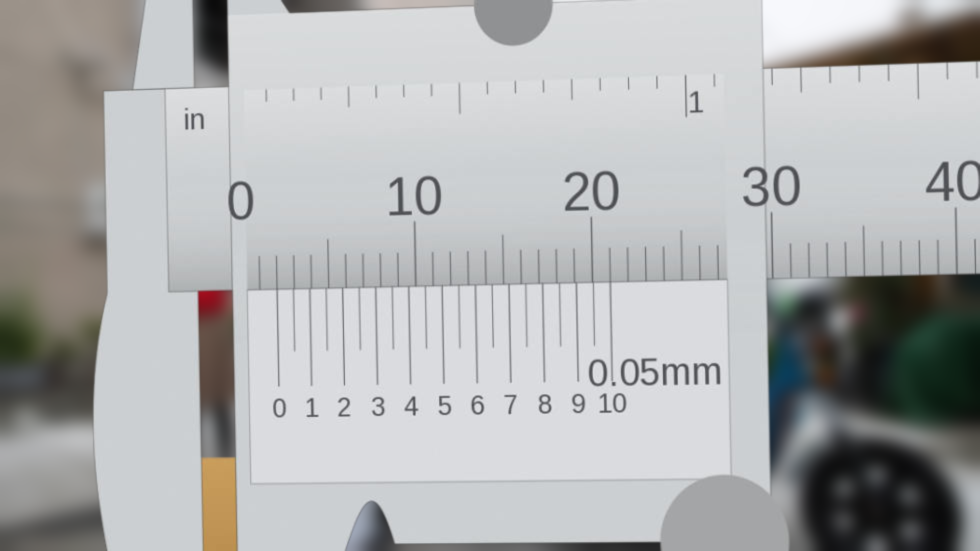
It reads value=2.0 unit=mm
